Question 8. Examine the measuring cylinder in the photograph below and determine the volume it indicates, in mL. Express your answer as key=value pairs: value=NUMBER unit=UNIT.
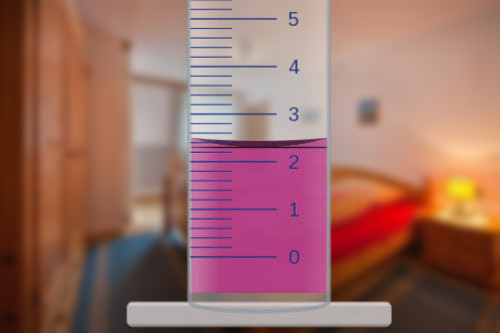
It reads value=2.3 unit=mL
